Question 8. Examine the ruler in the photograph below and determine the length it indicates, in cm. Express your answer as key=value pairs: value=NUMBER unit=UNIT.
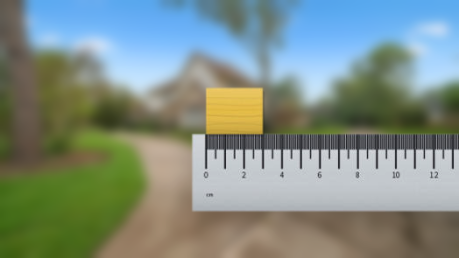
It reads value=3 unit=cm
